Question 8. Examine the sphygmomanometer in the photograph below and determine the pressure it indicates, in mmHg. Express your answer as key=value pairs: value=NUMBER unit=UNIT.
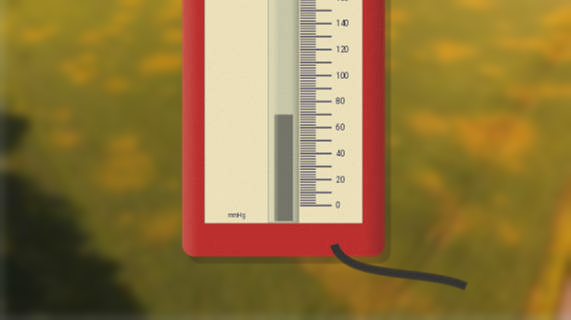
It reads value=70 unit=mmHg
